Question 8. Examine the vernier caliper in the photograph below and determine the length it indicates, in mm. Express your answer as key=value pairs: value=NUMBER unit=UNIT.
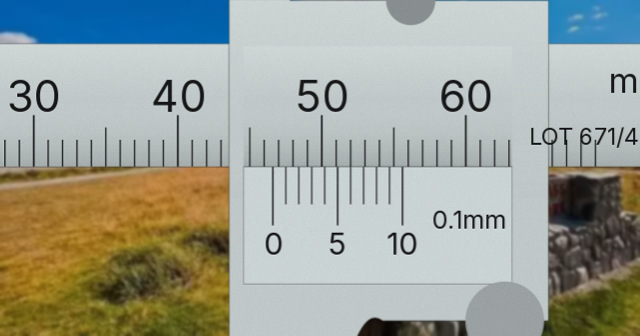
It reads value=46.6 unit=mm
